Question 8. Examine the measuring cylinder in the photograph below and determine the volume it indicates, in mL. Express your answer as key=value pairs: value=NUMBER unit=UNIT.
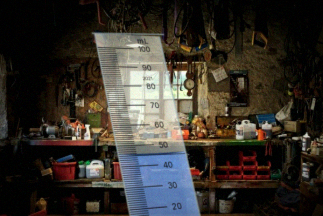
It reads value=45 unit=mL
